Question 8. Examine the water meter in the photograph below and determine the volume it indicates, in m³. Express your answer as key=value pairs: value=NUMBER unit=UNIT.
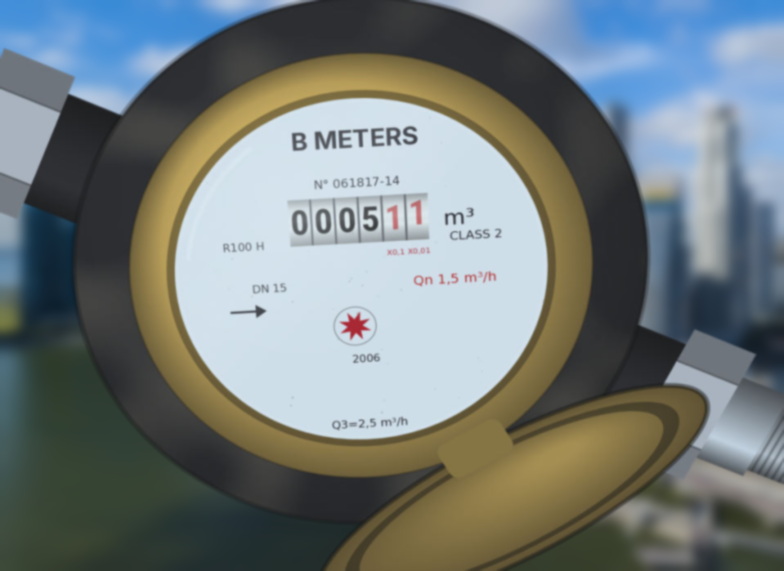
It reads value=5.11 unit=m³
